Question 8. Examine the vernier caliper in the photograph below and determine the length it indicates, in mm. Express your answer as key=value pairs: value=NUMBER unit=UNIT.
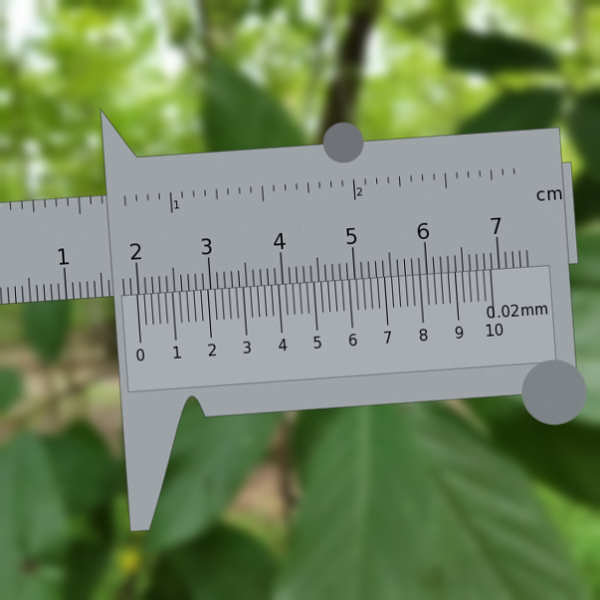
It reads value=19.8 unit=mm
